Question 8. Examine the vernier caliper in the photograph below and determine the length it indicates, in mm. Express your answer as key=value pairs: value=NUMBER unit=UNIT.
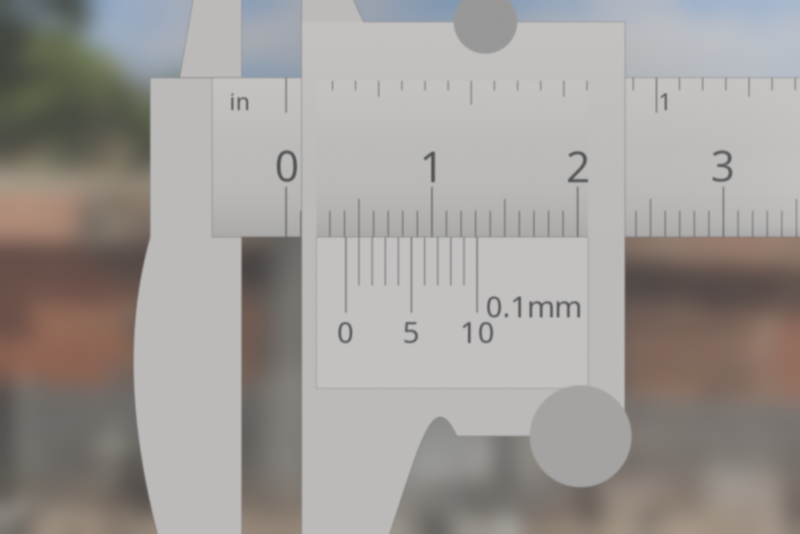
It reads value=4.1 unit=mm
